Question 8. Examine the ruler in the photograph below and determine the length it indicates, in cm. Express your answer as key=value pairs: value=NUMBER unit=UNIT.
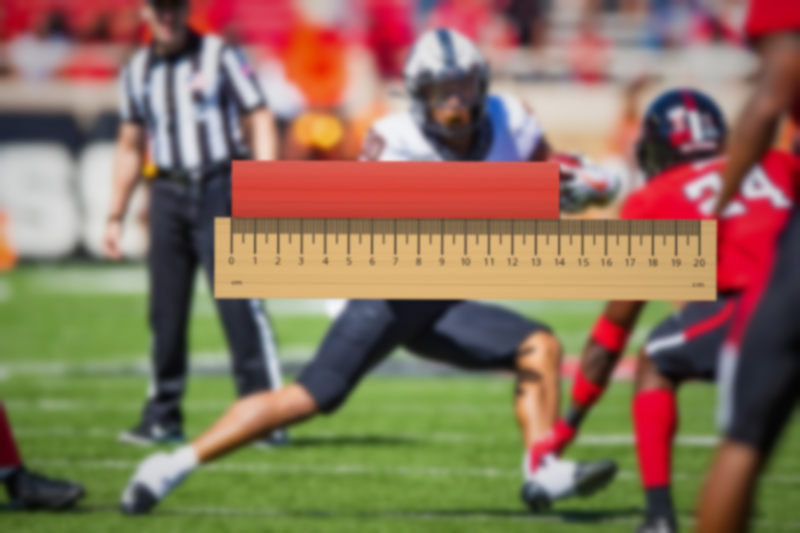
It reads value=14 unit=cm
